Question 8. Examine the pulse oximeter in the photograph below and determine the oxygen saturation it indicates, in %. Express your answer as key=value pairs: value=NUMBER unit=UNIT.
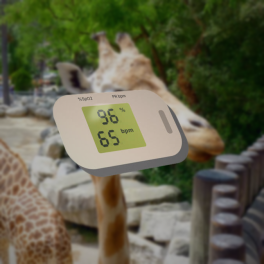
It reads value=96 unit=%
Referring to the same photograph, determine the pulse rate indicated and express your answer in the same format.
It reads value=65 unit=bpm
